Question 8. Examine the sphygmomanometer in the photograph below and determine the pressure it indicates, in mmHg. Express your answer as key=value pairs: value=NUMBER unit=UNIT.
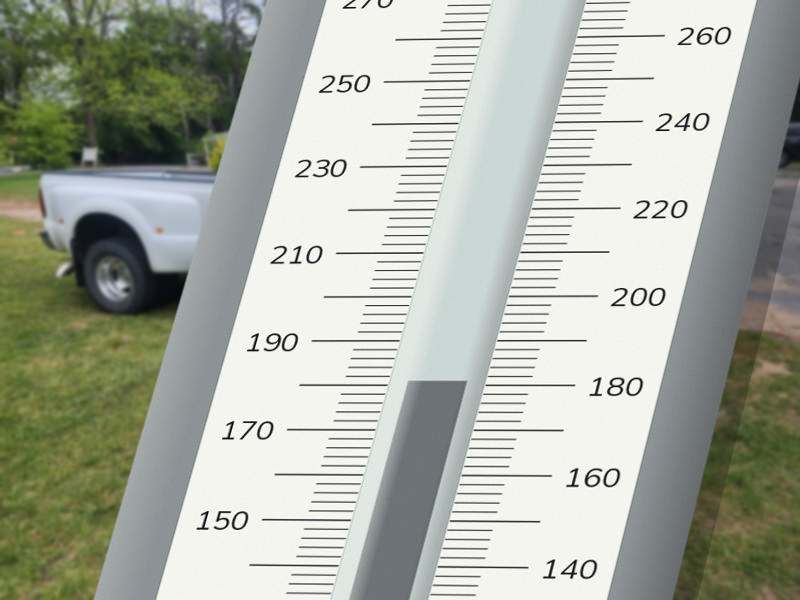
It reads value=181 unit=mmHg
